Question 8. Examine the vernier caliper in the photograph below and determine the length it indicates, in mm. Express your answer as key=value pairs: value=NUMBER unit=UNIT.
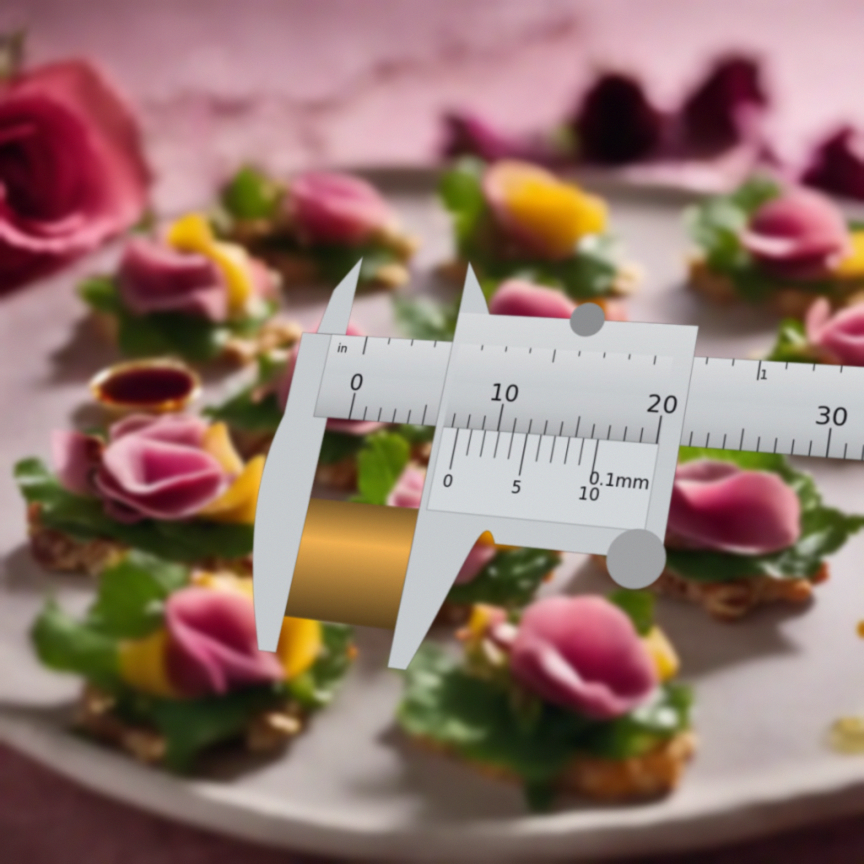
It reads value=7.4 unit=mm
